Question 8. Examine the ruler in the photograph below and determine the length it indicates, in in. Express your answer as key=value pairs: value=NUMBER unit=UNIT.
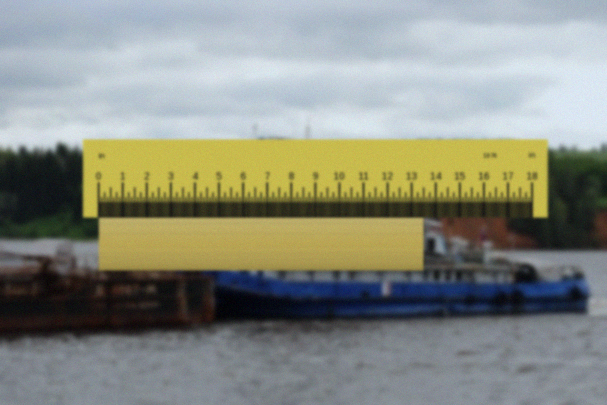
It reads value=13.5 unit=in
